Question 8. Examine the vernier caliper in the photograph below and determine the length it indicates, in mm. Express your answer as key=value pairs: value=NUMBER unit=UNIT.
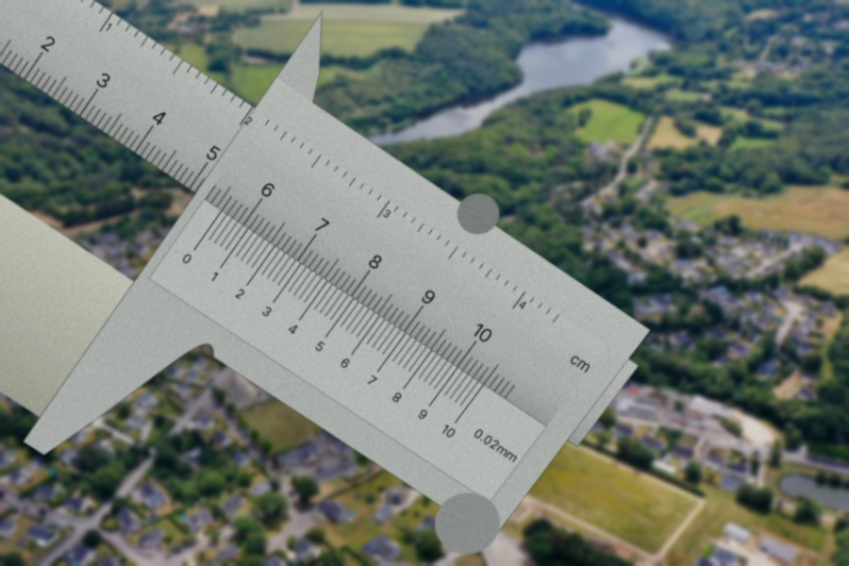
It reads value=56.0 unit=mm
